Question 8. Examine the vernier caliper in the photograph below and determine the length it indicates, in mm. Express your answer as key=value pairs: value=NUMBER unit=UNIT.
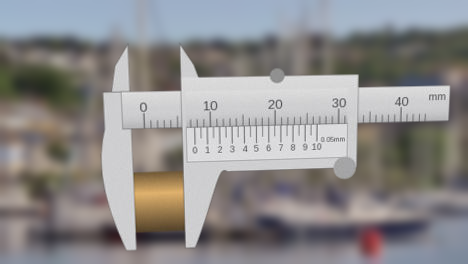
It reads value=7.6 unit=mm
